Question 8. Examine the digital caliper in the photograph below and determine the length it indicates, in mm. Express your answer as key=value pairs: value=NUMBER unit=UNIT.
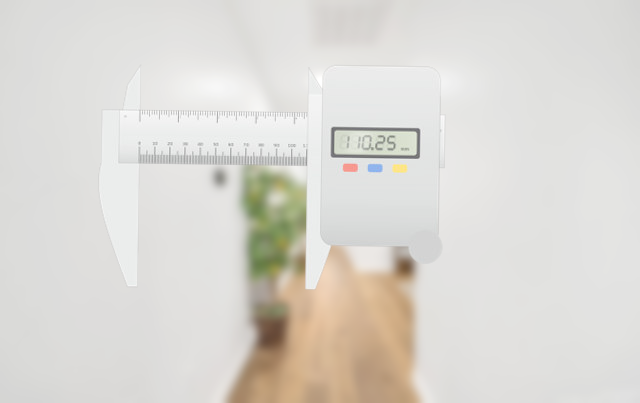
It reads value=110.25 unit=mm
